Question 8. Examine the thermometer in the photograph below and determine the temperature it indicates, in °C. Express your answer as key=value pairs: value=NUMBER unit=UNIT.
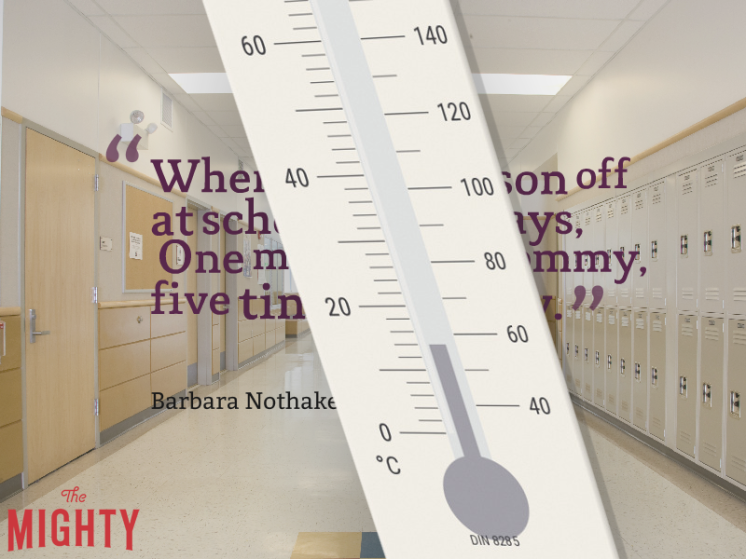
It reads value=14 unit=°C
